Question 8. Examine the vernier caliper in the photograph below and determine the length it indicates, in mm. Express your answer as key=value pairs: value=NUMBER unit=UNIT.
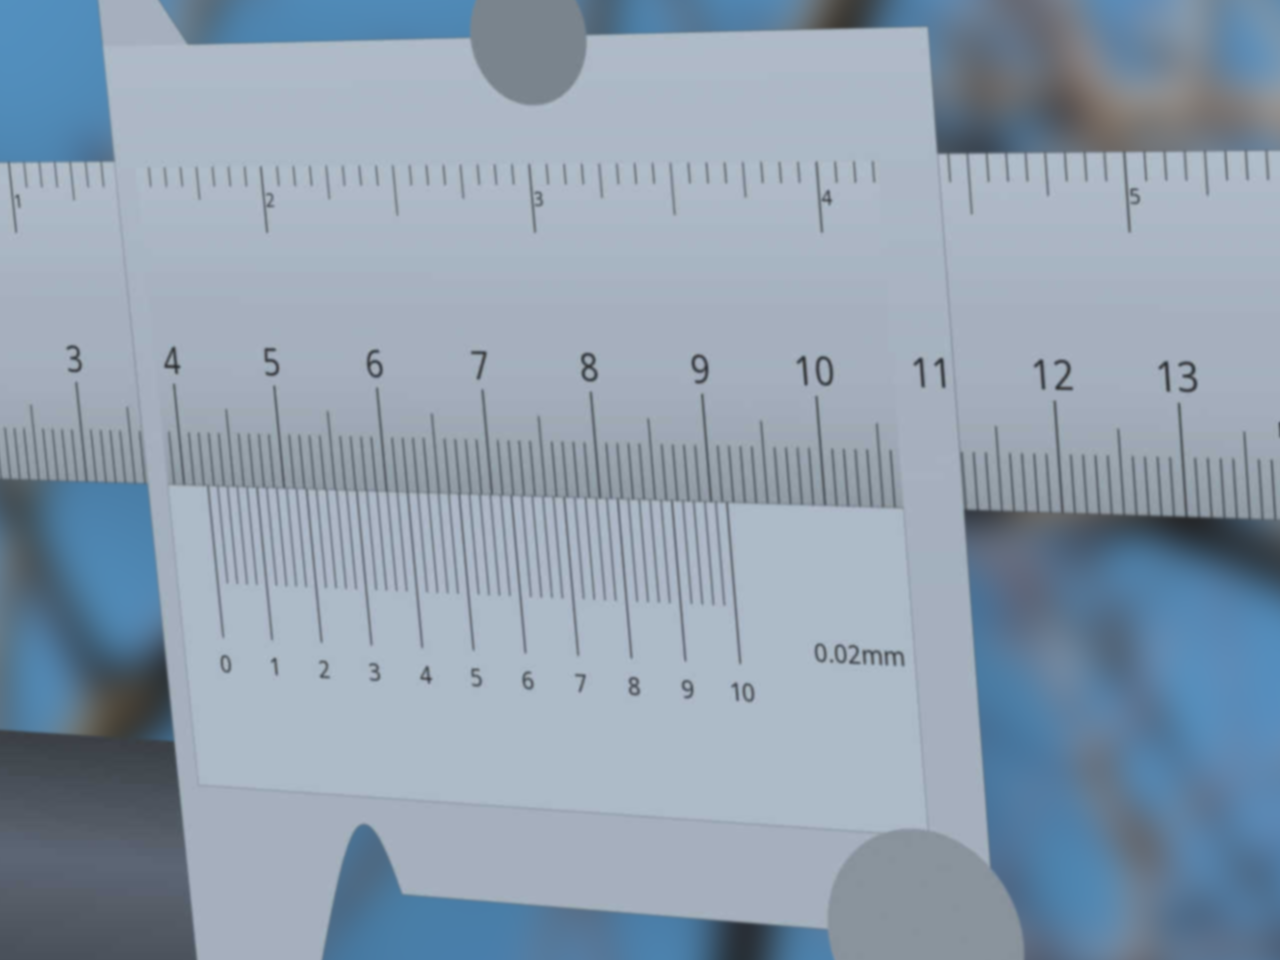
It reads value=42.4 unit=mm
